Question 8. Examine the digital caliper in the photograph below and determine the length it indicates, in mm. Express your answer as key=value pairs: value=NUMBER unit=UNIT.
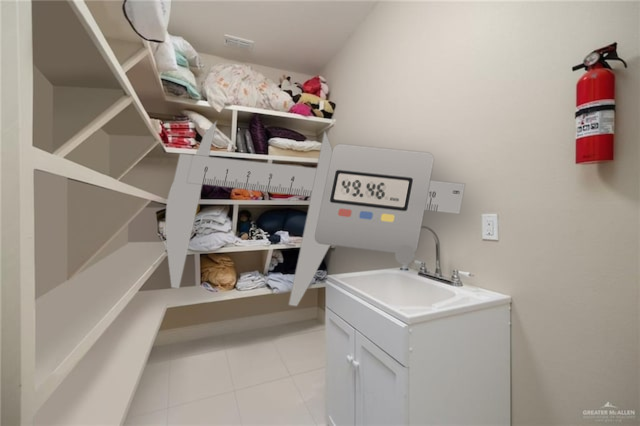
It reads value=49.46 unit=mm
